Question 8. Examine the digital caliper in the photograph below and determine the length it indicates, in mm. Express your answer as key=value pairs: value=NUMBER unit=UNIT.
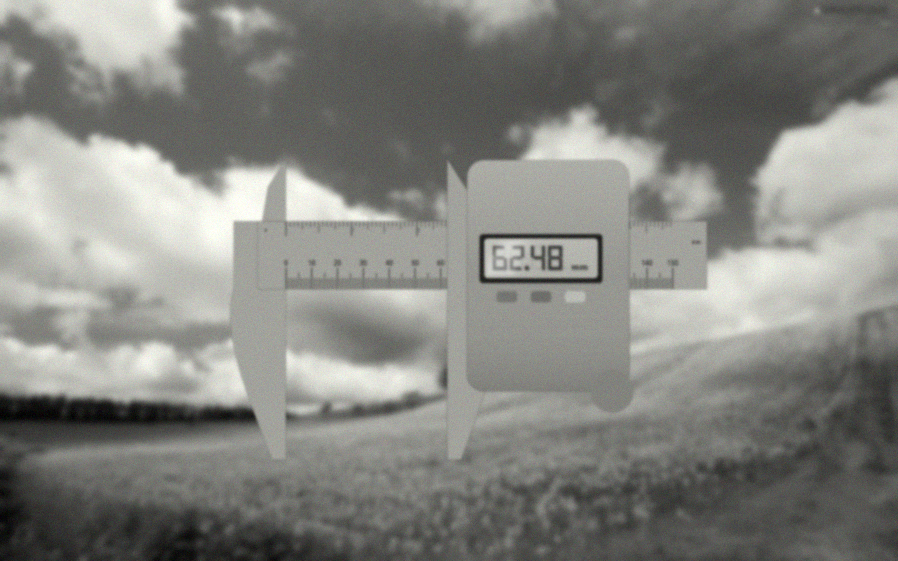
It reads value=62.48 unit=mm
